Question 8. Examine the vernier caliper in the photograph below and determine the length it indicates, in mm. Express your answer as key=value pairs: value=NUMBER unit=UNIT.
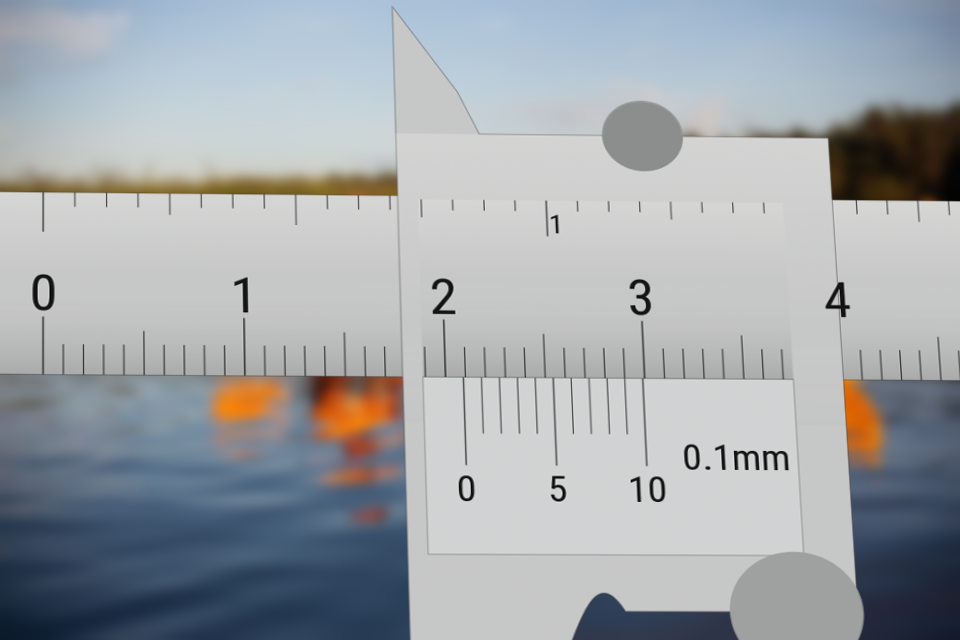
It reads value=20.9 unit=mm
